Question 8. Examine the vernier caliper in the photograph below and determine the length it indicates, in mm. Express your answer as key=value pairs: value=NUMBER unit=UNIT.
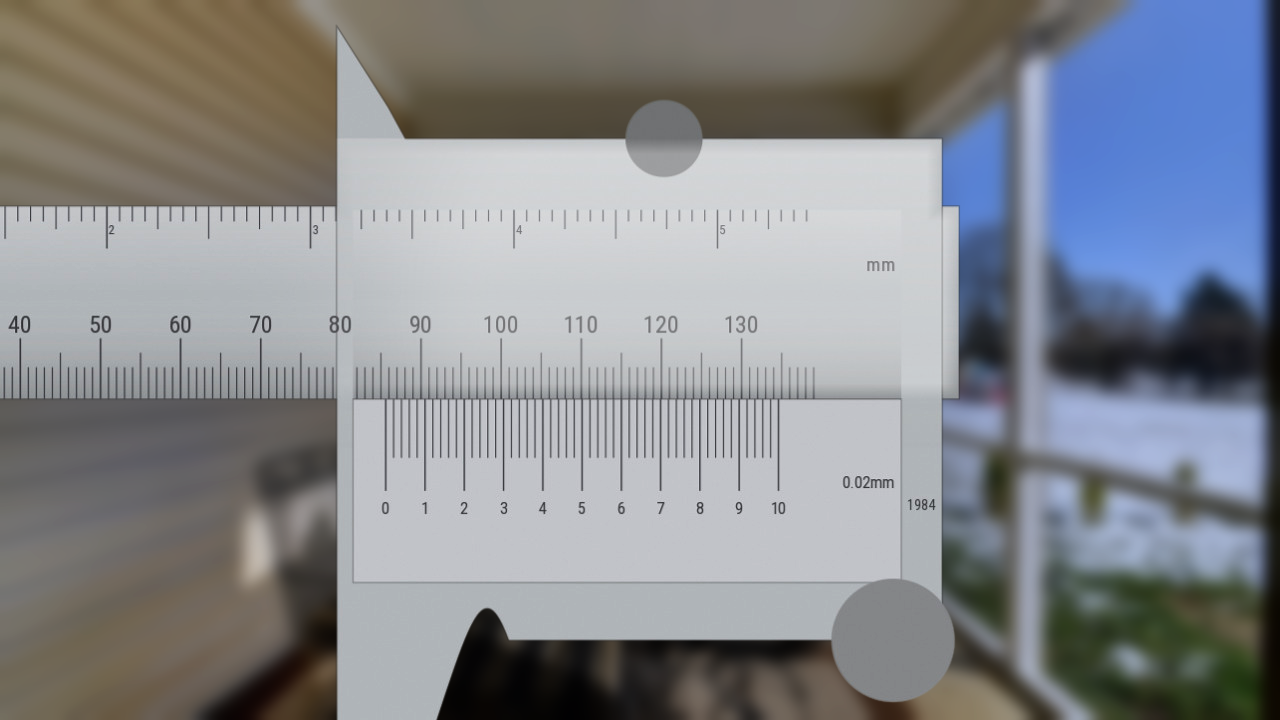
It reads value=85.6 unit=mm
